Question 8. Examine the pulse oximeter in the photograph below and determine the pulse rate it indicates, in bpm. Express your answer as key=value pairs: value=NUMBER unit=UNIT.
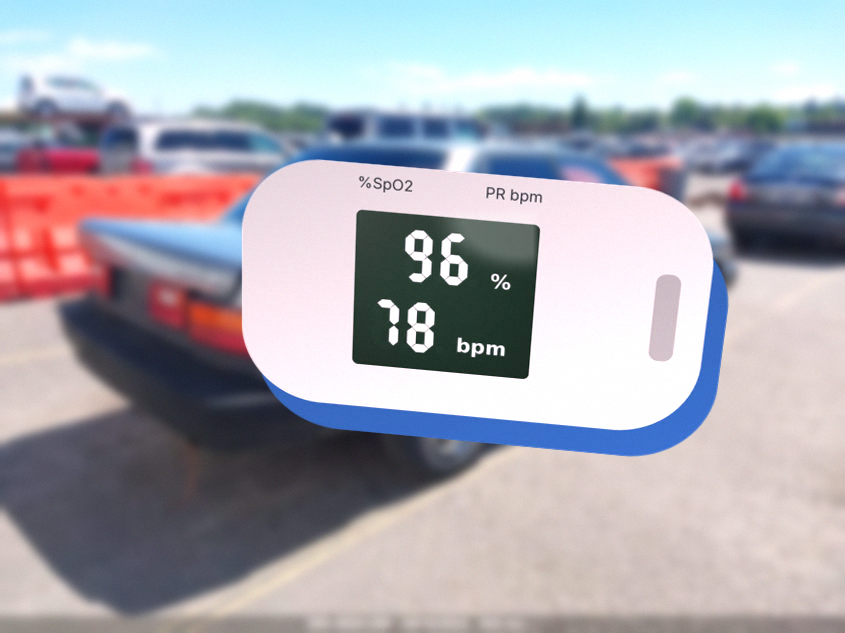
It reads value=78 unit=bpm
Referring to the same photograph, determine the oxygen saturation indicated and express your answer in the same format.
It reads value=96 unit=%
